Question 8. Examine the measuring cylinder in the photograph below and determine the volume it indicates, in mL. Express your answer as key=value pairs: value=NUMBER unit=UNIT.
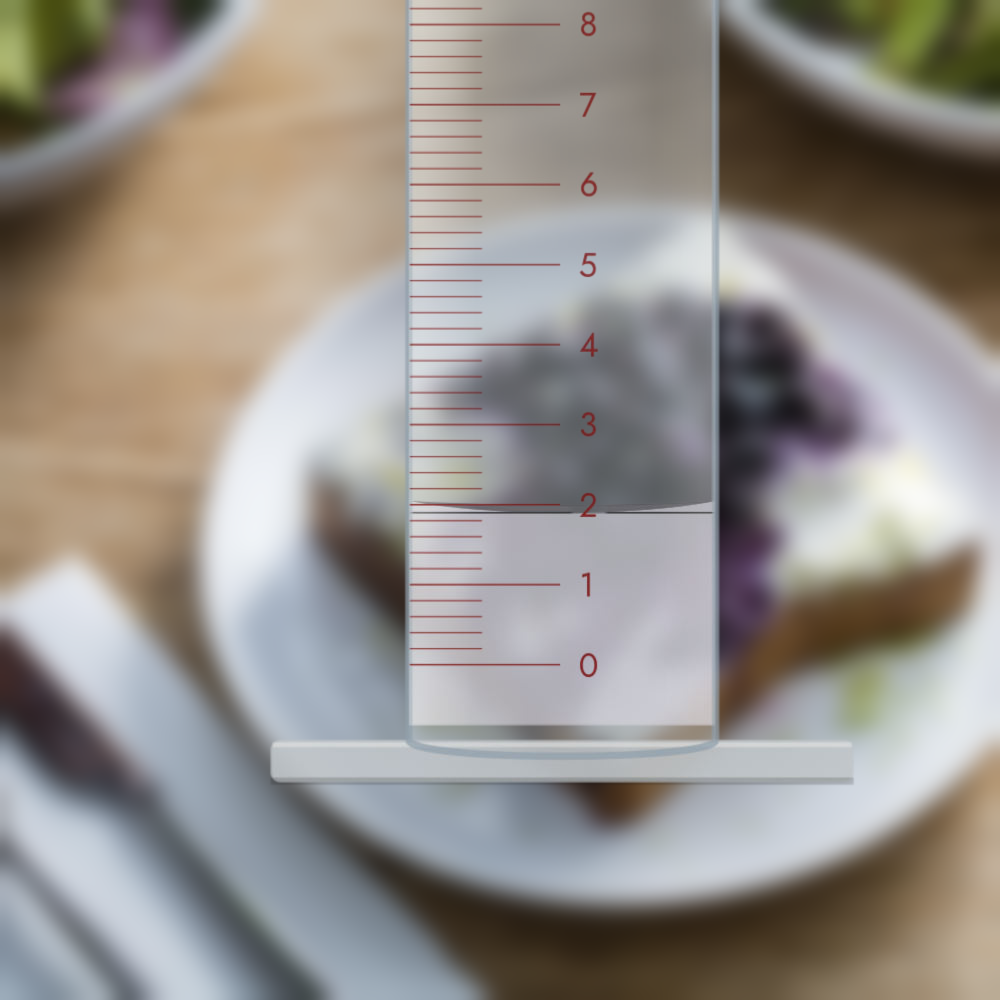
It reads value=1.9 unit=mL
